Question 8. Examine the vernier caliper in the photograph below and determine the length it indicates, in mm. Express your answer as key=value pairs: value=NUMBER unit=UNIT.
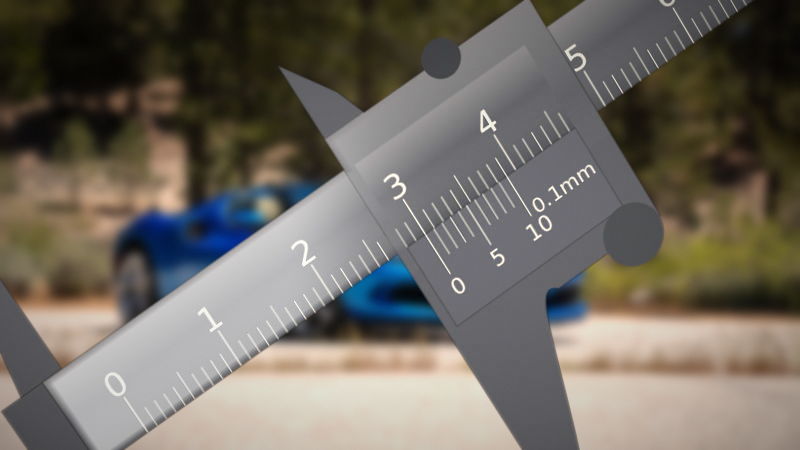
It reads value=30.0 unit=mm
